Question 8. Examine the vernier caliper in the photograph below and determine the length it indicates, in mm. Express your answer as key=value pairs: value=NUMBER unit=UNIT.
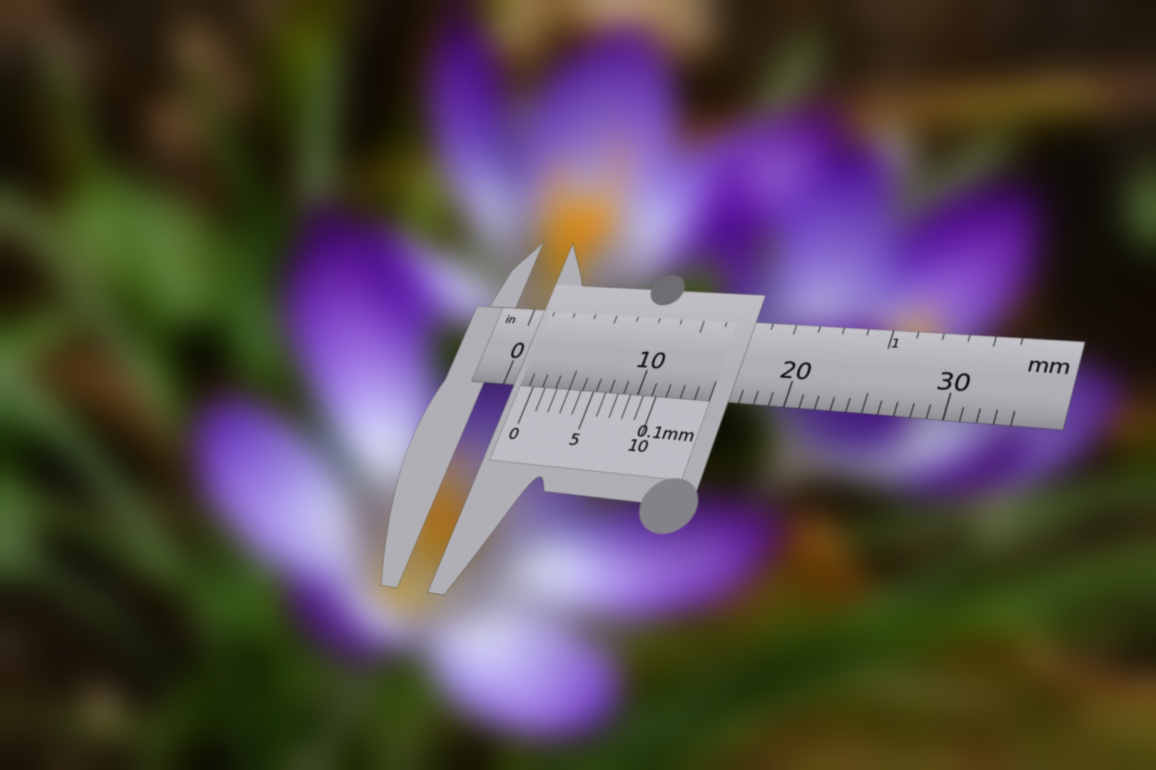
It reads value=2.3 unit=mm
